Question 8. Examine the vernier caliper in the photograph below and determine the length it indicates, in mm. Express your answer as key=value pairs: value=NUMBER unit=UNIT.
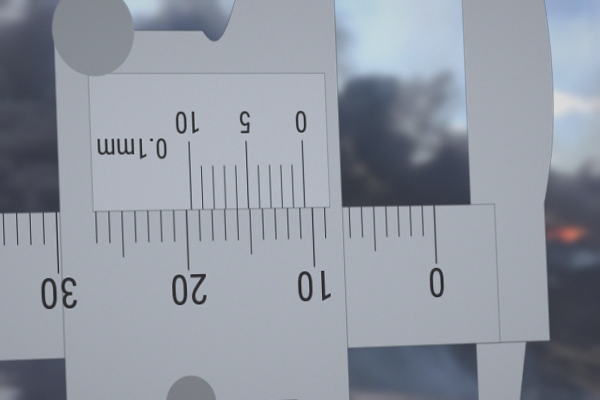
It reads value=10.6 unit=mm
